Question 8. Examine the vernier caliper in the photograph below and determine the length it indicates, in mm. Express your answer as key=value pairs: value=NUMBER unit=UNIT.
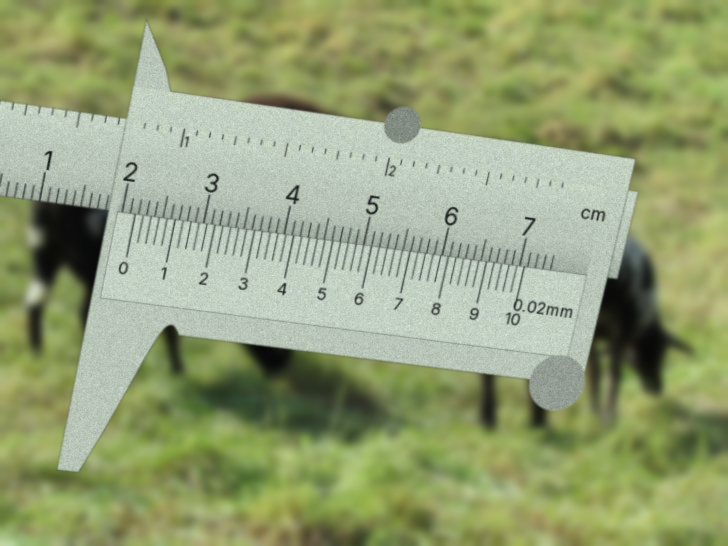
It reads value=21.6 unit=mm
